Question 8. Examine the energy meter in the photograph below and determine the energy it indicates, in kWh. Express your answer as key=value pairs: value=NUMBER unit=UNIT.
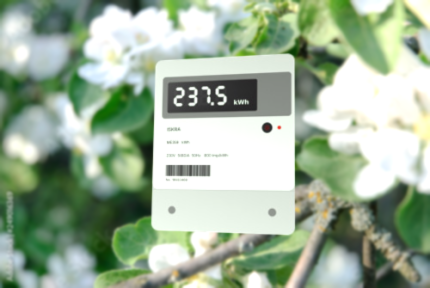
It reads value=237.5 unit=kWh
